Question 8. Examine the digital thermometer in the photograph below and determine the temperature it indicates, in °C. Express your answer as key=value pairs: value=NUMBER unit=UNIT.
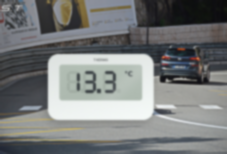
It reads value=13.3 unit=°C
